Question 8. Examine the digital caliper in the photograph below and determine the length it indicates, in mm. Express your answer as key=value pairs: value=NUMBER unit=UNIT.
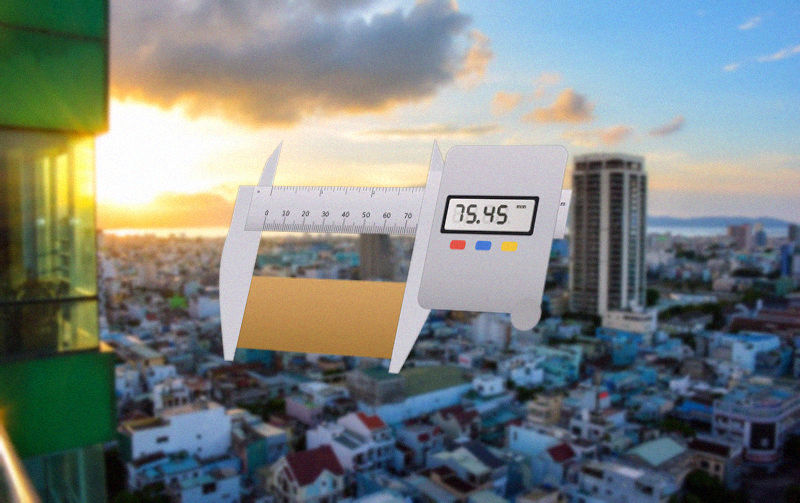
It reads value=75.45 unit=mm
